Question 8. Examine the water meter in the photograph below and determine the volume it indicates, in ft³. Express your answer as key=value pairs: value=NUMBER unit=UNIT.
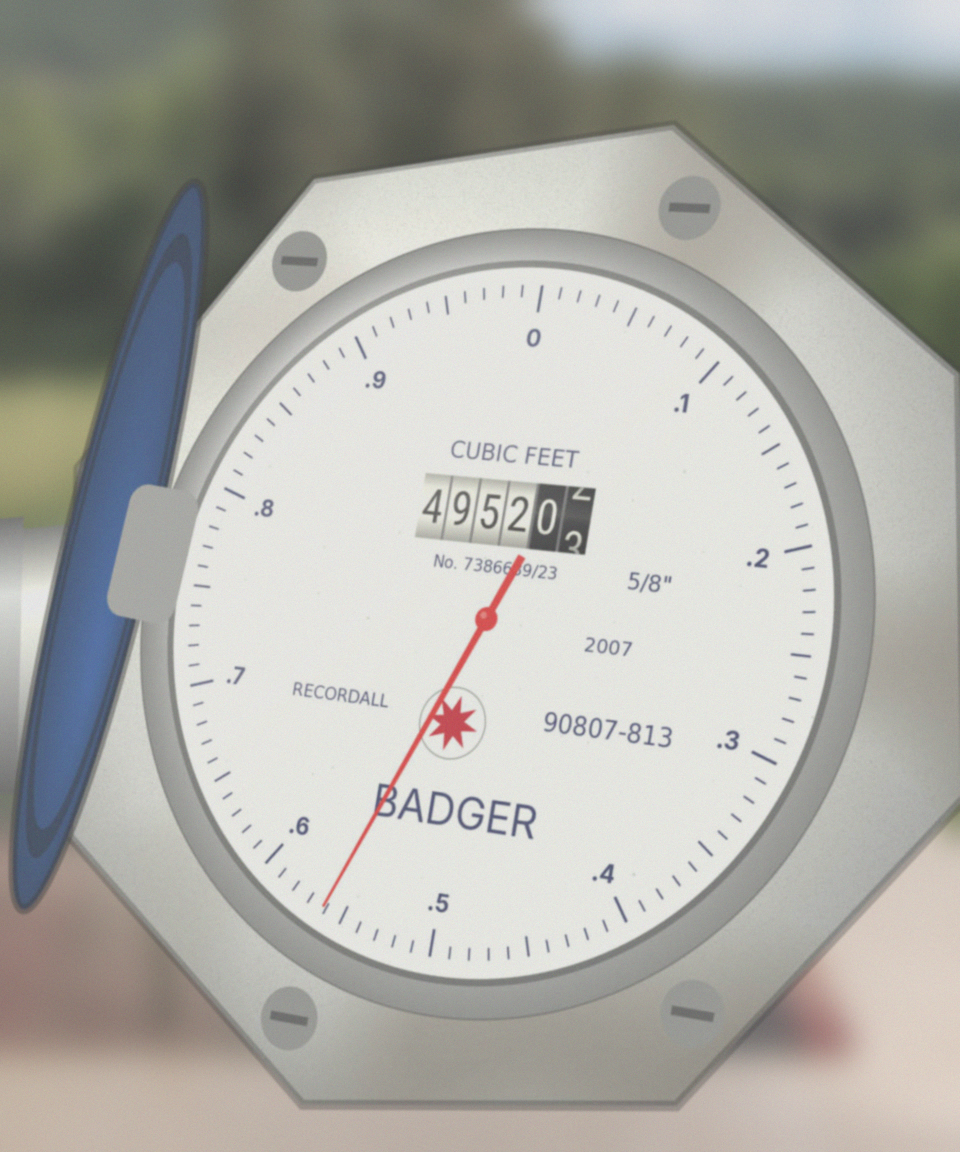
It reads value=495202.56 unit=ft³
